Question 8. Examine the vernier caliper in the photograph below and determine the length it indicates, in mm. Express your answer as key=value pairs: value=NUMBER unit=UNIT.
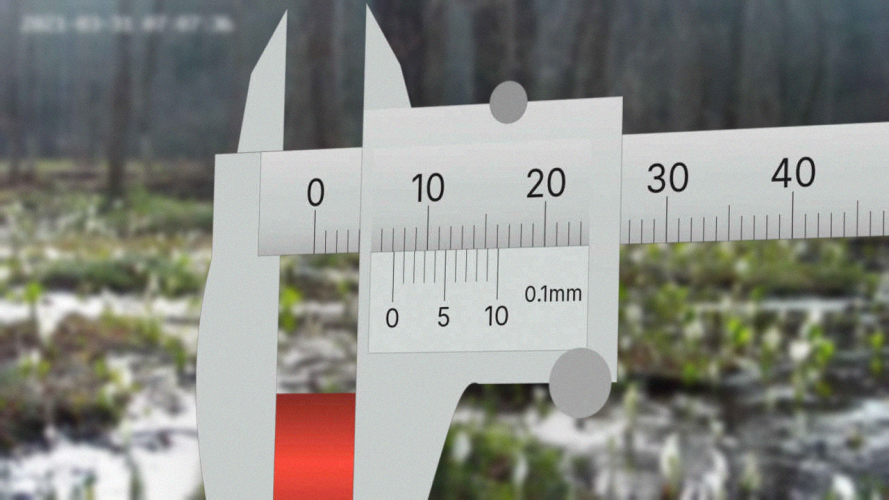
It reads value=7.1 unit=mm
